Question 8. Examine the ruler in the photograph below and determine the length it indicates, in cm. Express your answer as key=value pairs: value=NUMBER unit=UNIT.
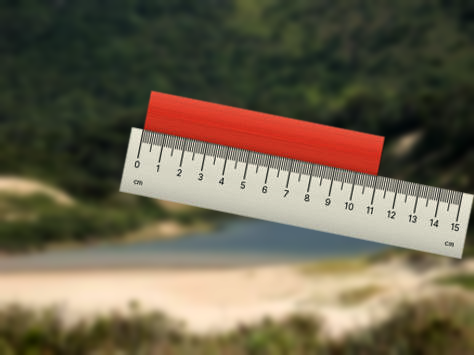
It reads value=11 unit=cm
